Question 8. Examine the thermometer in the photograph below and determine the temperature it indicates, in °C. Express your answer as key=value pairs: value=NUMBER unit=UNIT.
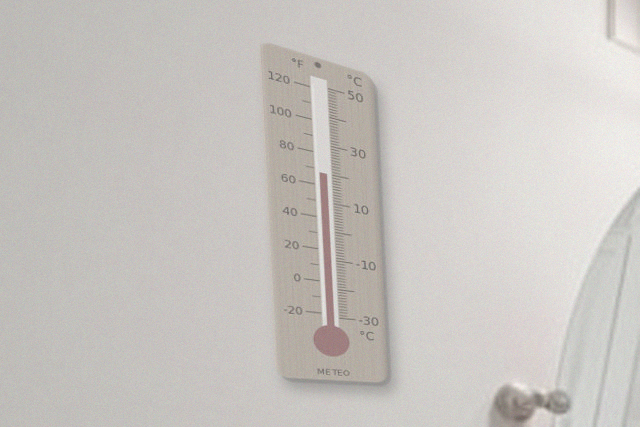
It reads value=20 unit=°C
